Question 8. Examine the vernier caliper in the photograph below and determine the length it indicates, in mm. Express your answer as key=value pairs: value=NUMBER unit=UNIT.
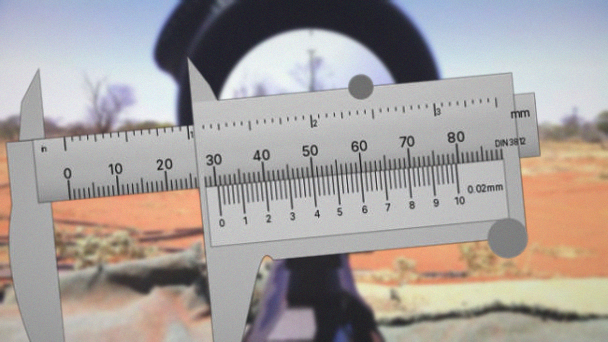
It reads value=30.5 unit=mm
